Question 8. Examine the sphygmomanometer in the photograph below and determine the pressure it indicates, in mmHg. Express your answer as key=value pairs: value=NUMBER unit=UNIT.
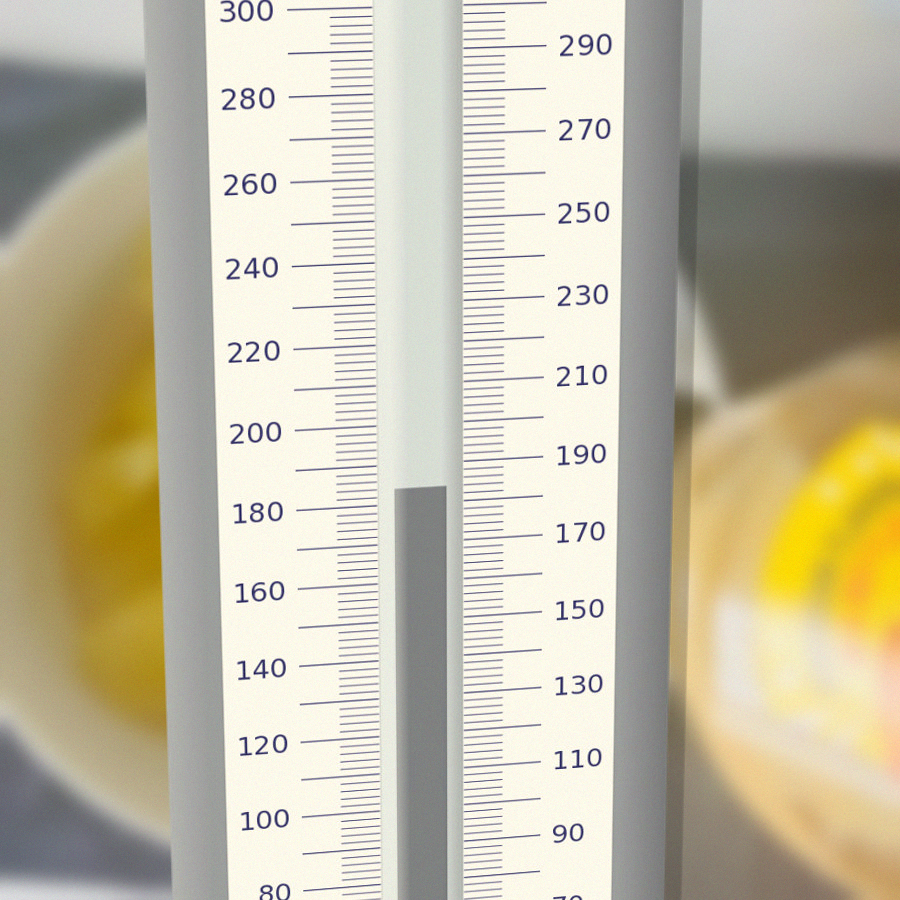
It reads value=184 unit=mmHg
